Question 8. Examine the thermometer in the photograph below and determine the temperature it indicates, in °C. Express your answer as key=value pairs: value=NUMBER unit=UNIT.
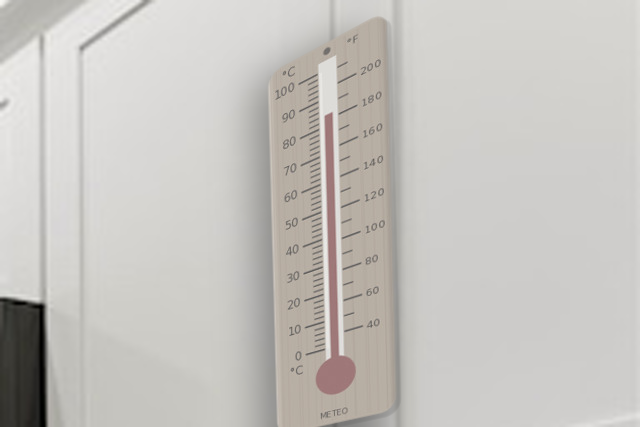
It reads value=84 unit=°C
